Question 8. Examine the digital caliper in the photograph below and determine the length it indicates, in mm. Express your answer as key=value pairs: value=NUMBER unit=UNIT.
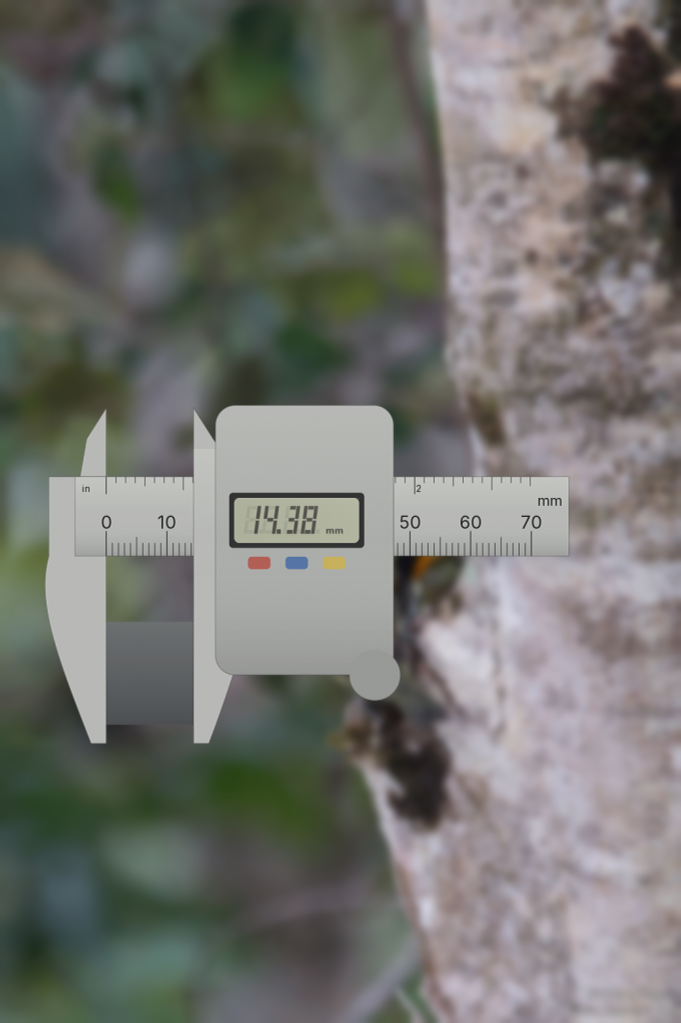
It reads value=14.38 unit=mm
